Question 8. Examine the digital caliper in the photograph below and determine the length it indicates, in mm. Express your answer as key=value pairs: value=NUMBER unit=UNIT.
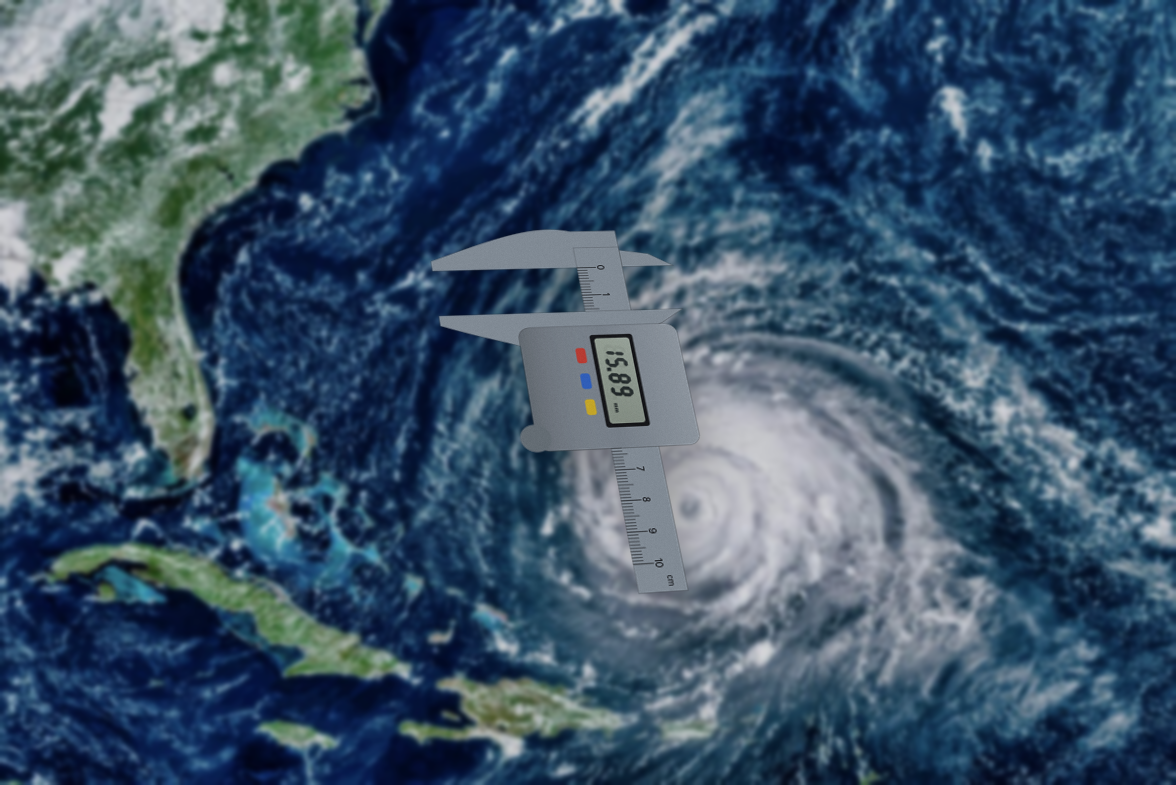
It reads value=15.89 unit=mm
